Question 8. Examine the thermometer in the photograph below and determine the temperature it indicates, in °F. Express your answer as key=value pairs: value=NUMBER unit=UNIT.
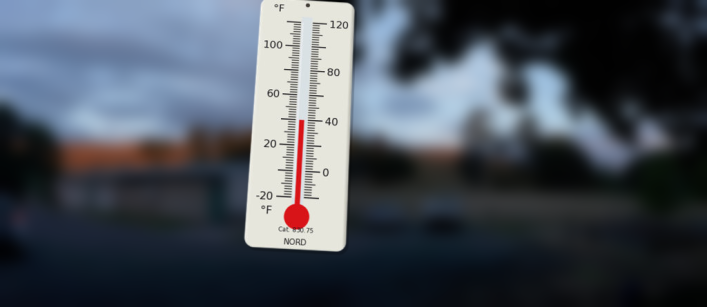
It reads value=40 unit=°F
